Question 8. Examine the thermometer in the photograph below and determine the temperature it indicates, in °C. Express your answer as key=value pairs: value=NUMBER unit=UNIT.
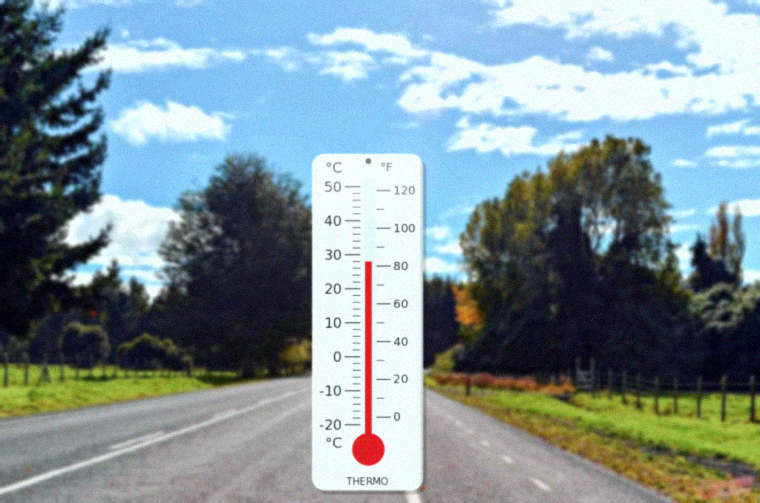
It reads value=28 unit=°C
